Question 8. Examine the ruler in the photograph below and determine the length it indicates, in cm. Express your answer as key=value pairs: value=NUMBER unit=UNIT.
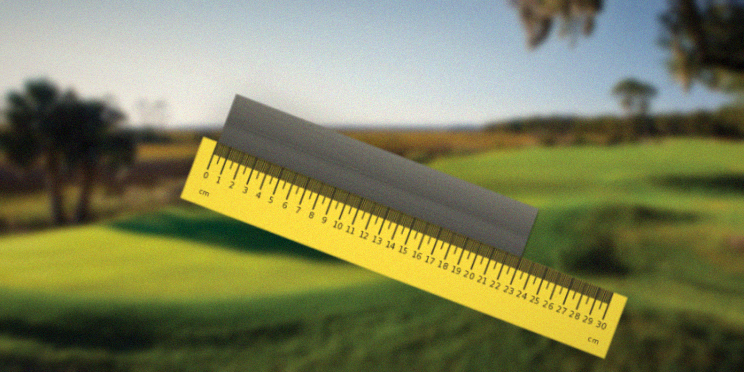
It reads value=23 unit=cm
